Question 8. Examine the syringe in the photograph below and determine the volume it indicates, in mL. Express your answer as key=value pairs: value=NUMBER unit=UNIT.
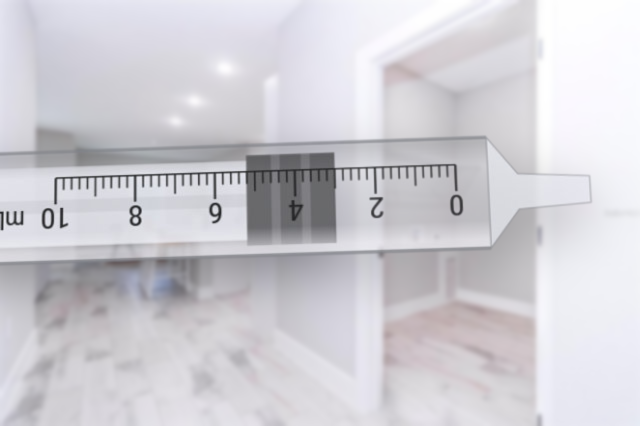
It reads value=3 unit=mL
